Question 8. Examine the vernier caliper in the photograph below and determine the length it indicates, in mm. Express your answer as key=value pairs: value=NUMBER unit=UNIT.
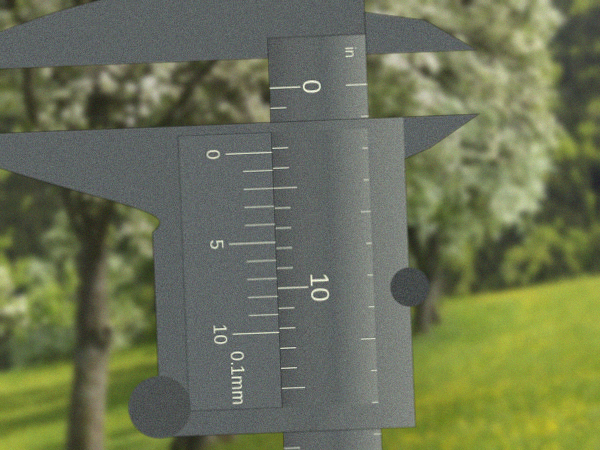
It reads value=3.2 unit=mm
